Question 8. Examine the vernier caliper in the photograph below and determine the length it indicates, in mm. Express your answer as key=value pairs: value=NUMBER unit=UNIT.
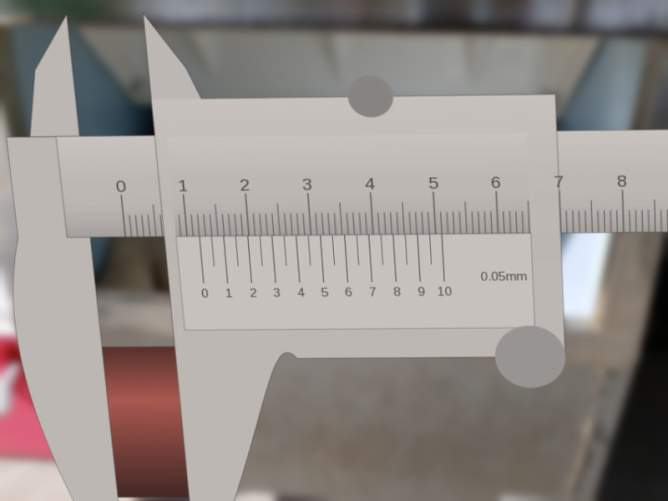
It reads value=12.0 unit=mm
